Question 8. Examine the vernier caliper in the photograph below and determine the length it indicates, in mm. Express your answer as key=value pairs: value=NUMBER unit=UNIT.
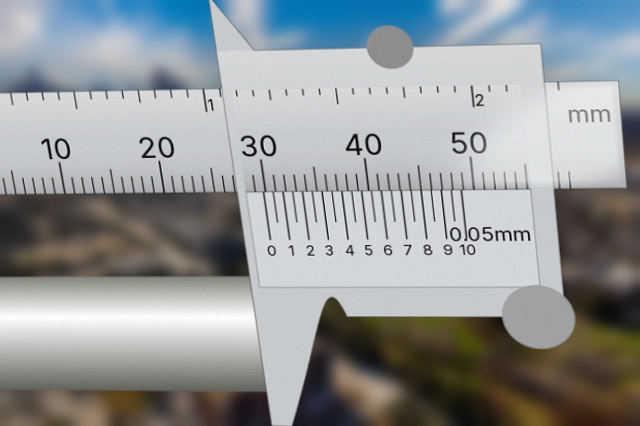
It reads value=29.8 unit=mm
